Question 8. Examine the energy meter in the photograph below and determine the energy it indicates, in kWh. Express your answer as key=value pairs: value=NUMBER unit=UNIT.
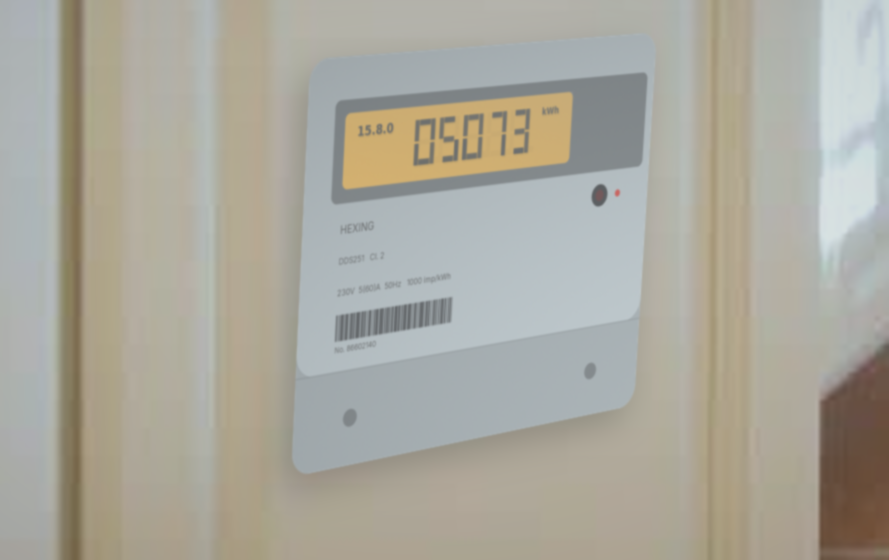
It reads value=5073 unit=kWh
